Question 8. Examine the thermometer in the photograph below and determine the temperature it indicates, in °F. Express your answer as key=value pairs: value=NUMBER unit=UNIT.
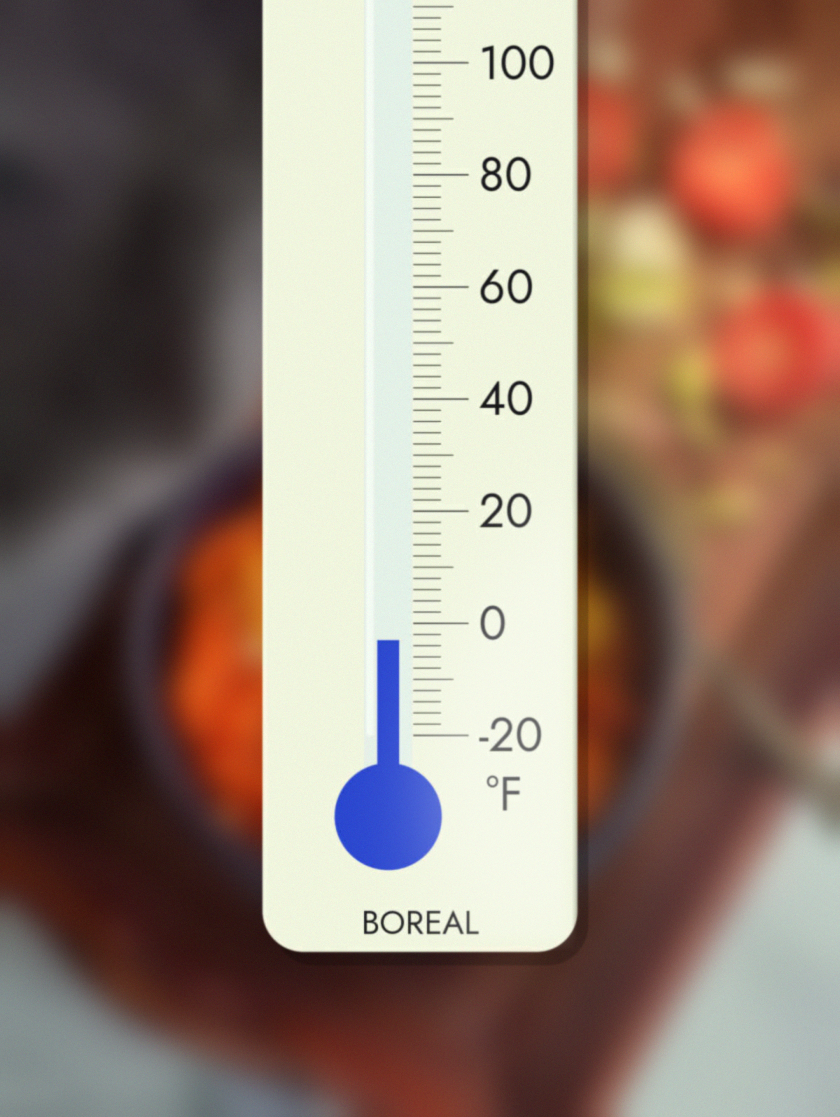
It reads value=-3 unit=°F
